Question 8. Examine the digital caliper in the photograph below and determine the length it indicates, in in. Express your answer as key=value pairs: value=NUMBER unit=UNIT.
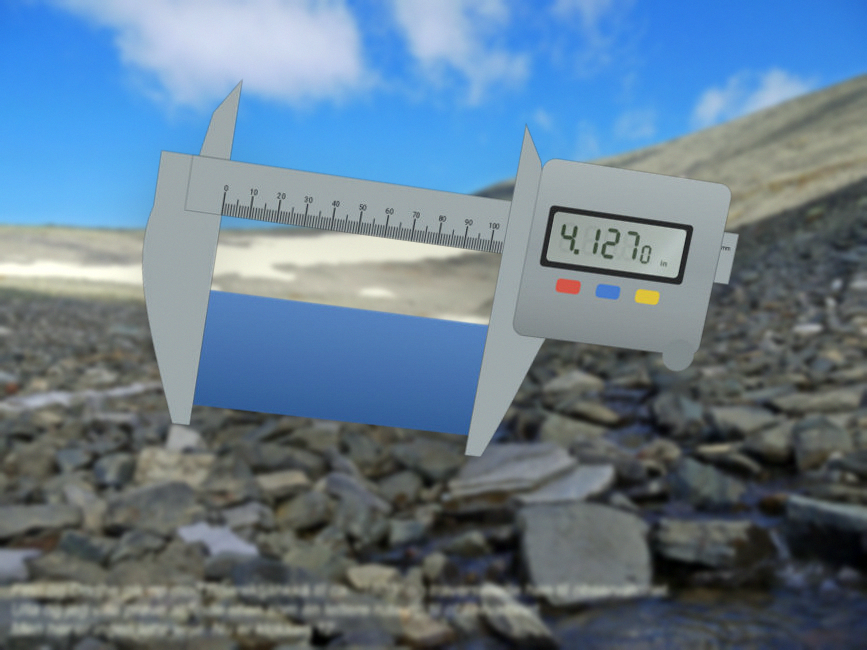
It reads value=4.1270 unit=in
